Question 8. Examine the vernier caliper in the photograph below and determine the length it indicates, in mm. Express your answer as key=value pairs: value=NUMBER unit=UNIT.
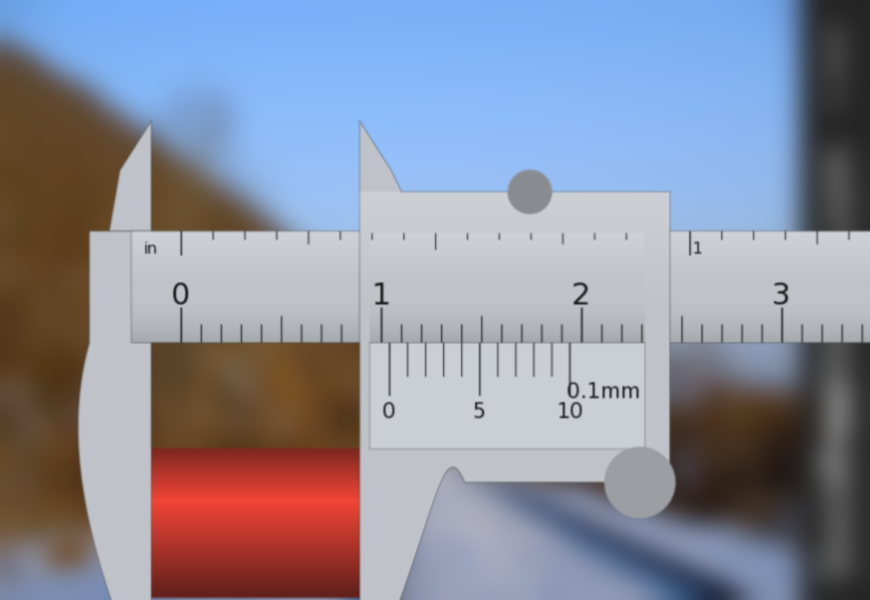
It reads value=10.4 unit=mm
